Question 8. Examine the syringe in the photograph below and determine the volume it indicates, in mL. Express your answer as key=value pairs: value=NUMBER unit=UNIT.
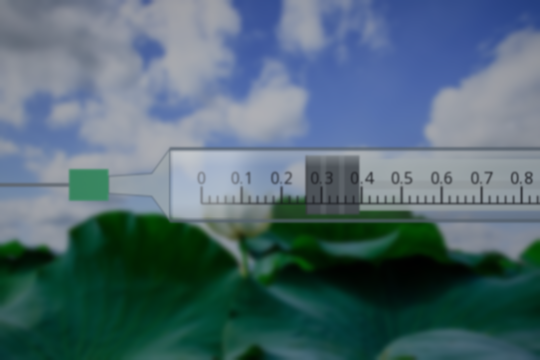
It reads value=0.26 unit=mL
